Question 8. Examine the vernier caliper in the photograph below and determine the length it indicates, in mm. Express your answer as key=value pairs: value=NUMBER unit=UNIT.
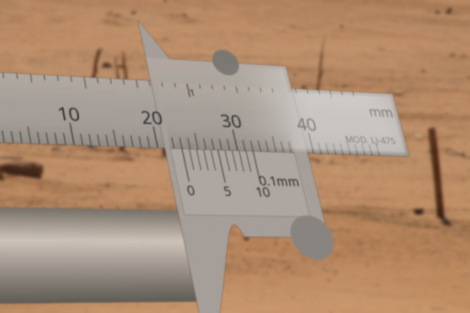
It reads value=23.0 unit=mm
